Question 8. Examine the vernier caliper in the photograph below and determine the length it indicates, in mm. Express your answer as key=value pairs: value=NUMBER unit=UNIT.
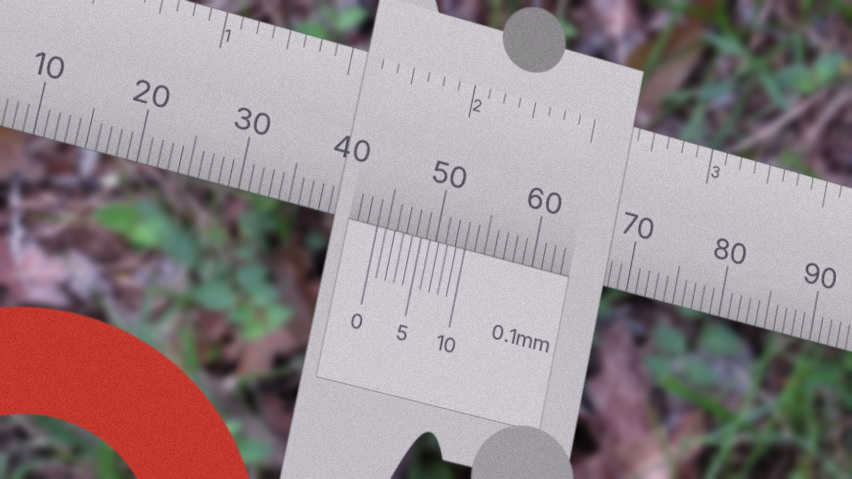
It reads value=44.0 unit=mm
